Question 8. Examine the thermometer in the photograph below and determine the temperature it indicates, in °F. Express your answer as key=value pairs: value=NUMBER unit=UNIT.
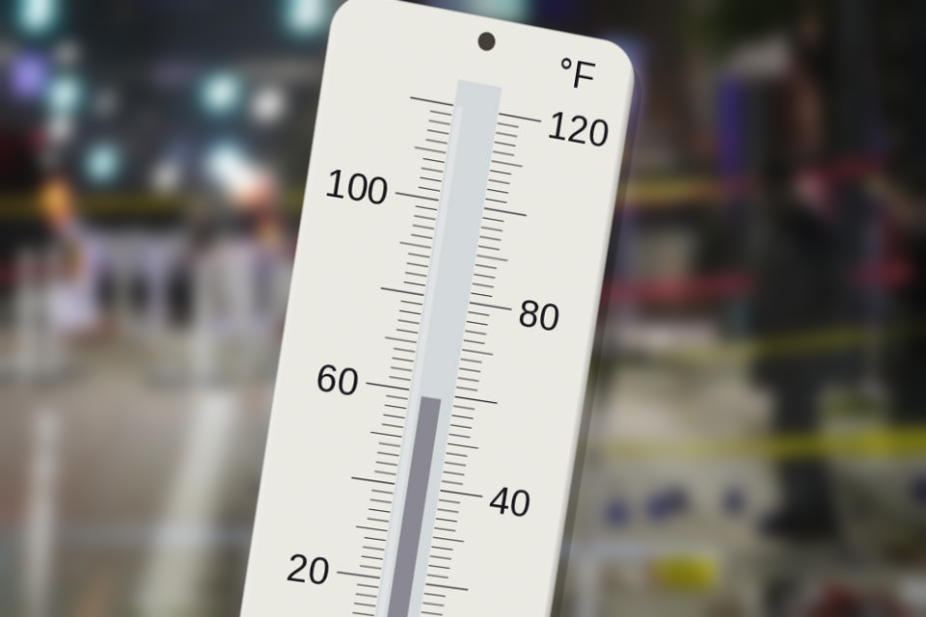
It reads value=59 unit=°F
